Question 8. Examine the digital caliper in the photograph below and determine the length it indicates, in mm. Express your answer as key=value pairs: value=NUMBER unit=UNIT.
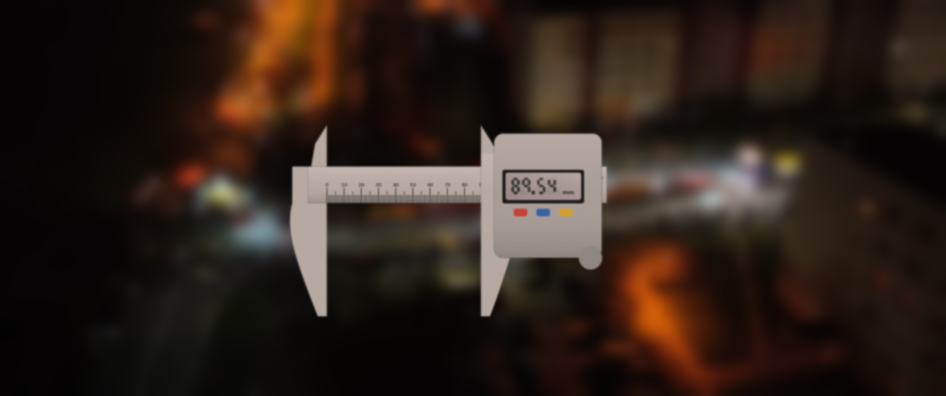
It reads value=89.54 unit=mm
